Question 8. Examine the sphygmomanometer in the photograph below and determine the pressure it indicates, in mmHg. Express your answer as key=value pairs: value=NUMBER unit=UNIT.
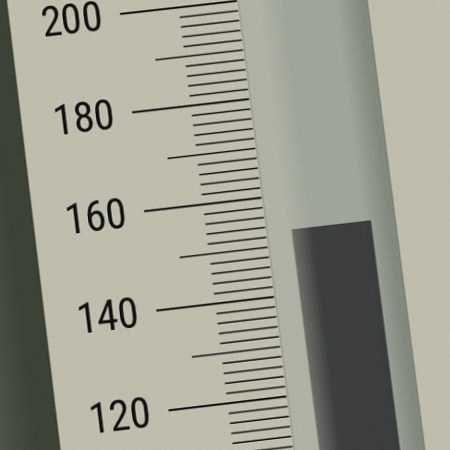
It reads value=153 unit=mmHg
